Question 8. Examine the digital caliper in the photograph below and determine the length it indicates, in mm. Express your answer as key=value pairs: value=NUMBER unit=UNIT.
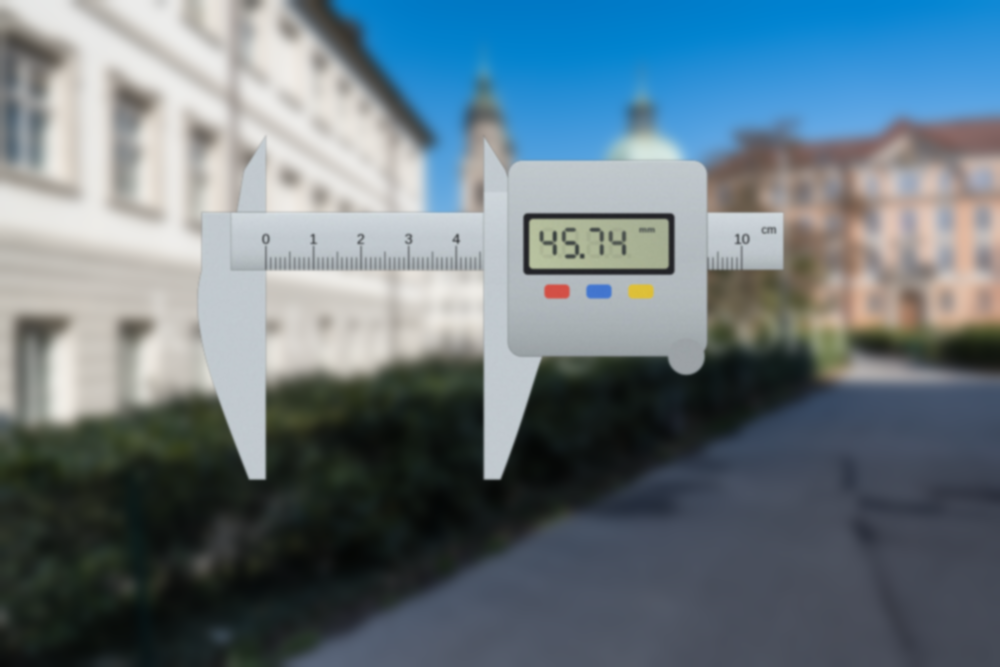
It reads value=45.74 unit=mm
